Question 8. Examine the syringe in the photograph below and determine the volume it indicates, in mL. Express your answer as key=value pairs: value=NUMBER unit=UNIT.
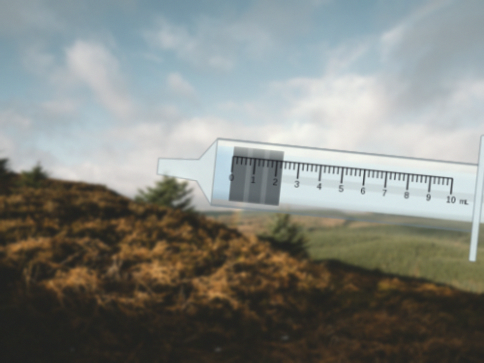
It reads value=0 unit=mL
